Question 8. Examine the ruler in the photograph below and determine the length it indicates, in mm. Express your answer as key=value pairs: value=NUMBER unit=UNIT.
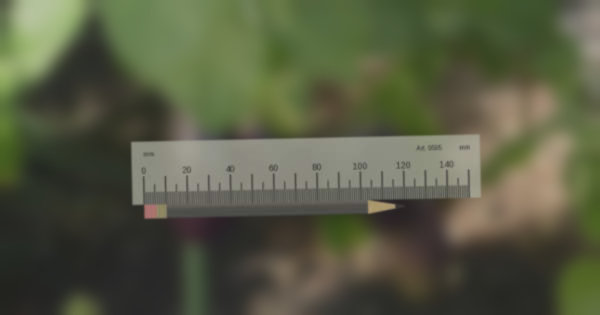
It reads value=120 unit=mm
